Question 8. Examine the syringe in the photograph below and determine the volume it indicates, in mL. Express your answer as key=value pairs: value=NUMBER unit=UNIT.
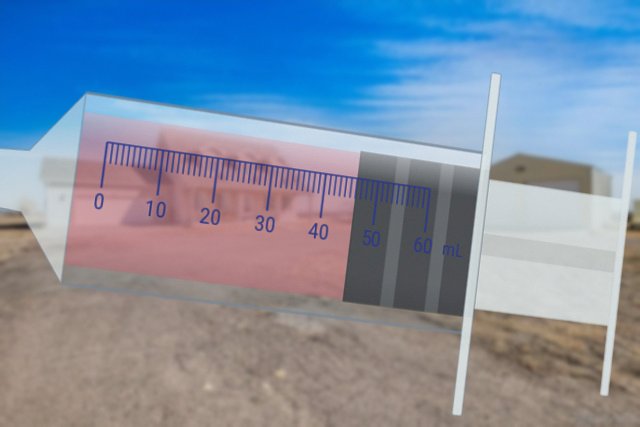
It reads value=46 unit=mL
